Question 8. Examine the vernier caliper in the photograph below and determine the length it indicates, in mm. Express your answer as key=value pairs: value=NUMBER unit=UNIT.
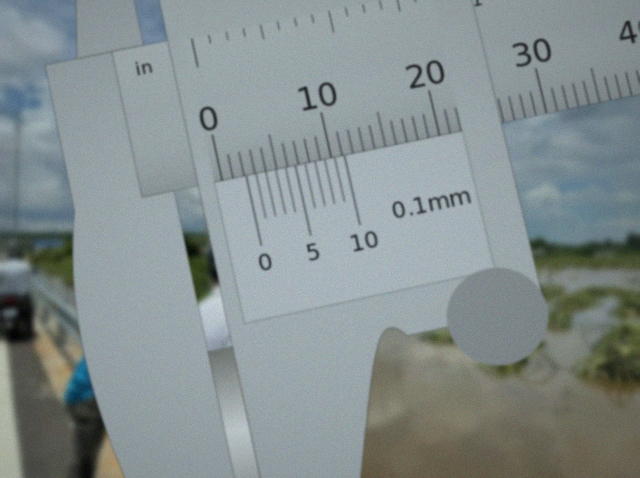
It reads value=2.2 unit=mm
